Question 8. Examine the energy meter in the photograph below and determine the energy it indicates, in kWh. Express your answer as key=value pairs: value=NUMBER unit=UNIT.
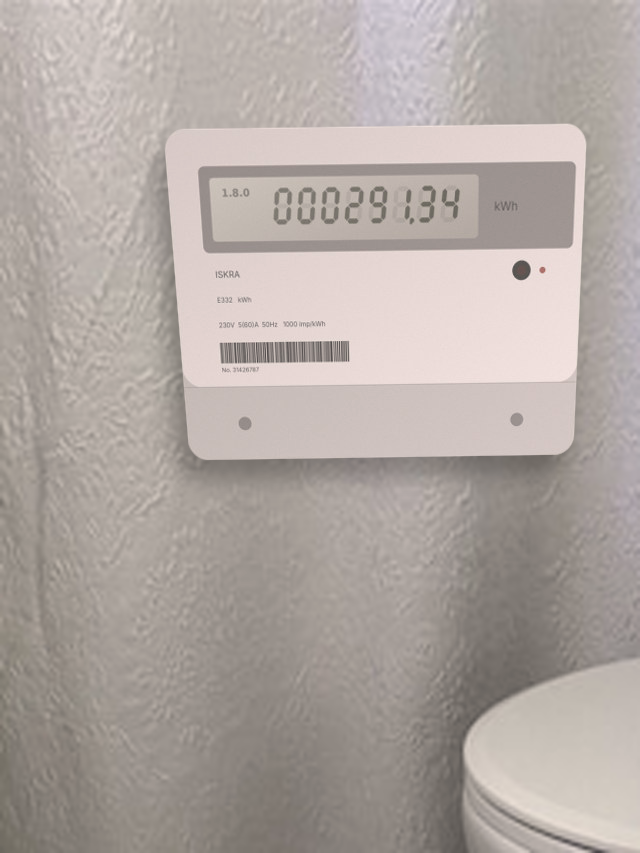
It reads value=291.34 unit=kWh
